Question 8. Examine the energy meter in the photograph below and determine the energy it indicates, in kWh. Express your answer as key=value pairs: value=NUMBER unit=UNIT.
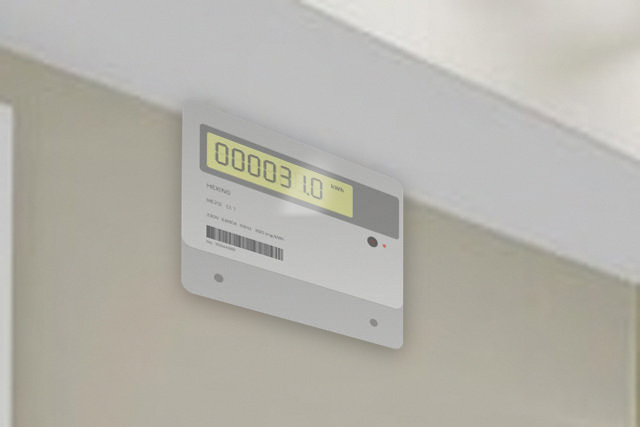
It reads value=31.0 unit=kWh
